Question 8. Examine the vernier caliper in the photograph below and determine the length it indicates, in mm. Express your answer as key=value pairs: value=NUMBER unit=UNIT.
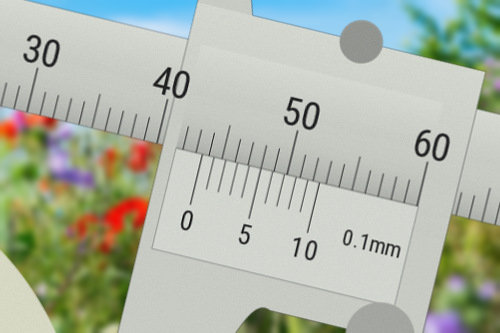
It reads value=43.5 unit=mm
